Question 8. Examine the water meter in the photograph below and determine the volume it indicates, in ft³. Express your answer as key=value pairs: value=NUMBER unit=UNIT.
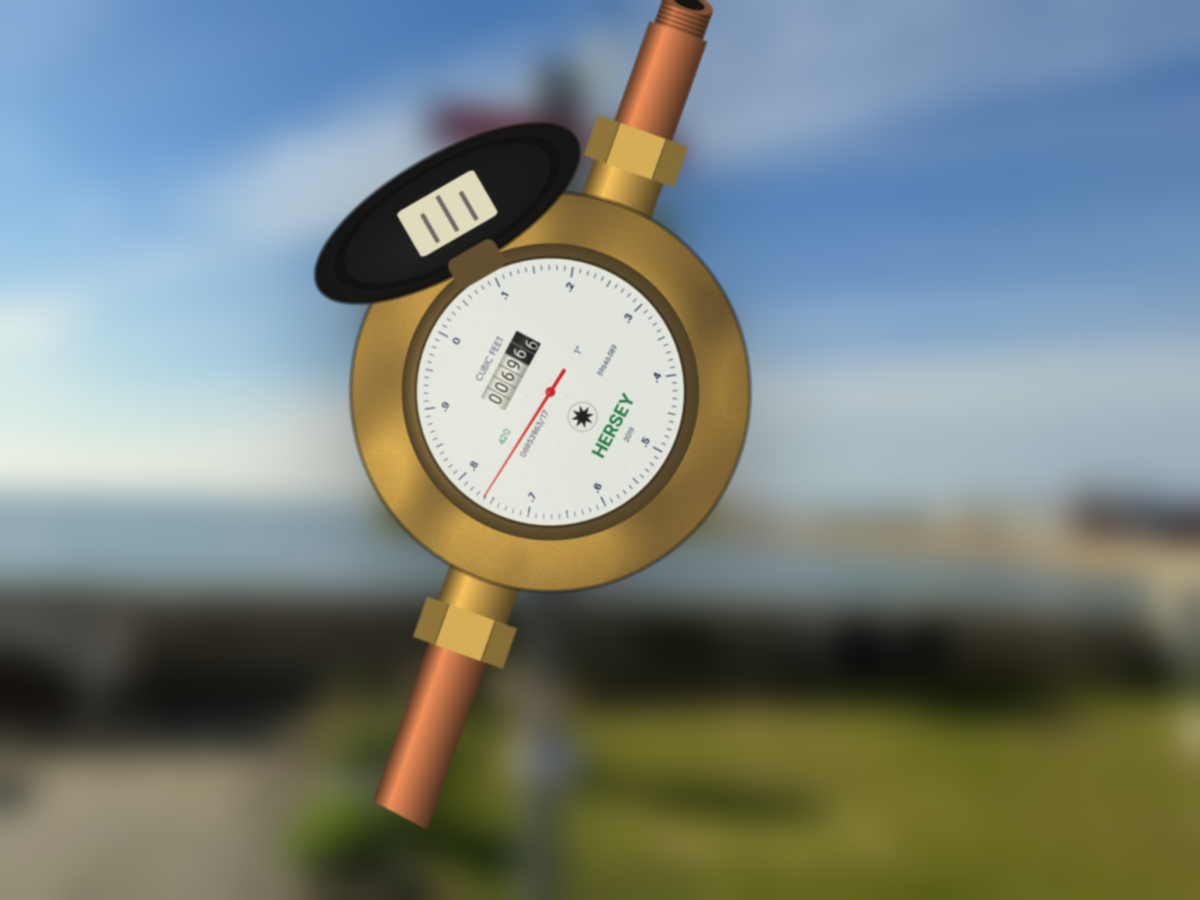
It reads value=6965.76 unit=ft³
